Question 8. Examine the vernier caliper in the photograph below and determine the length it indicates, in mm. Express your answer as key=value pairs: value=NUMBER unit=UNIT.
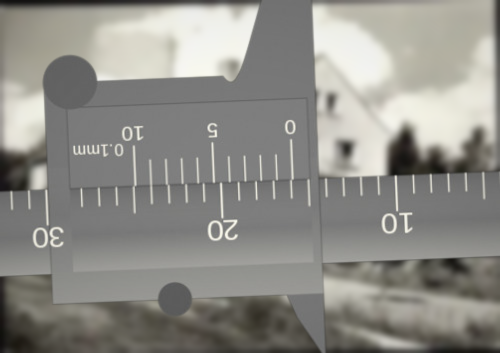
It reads value=15.9 unit=mm
